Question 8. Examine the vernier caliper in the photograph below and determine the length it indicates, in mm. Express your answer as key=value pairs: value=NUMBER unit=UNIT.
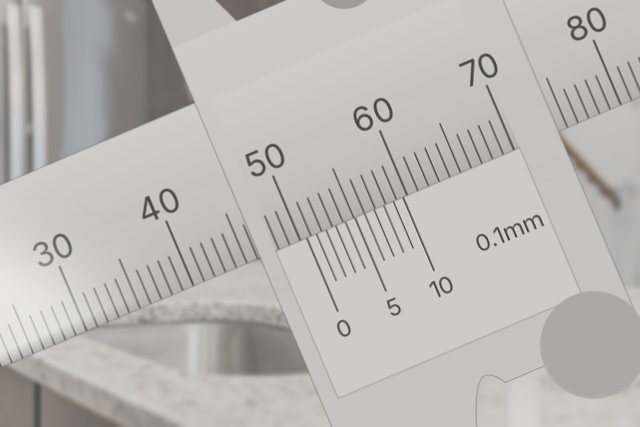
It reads value=50.6 unit=mm
